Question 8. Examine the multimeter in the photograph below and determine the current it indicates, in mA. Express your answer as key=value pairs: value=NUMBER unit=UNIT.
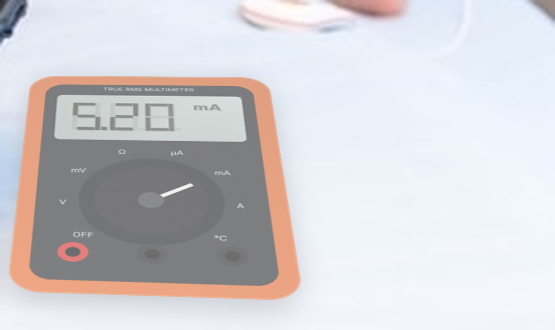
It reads value=5.20 unit=mA
